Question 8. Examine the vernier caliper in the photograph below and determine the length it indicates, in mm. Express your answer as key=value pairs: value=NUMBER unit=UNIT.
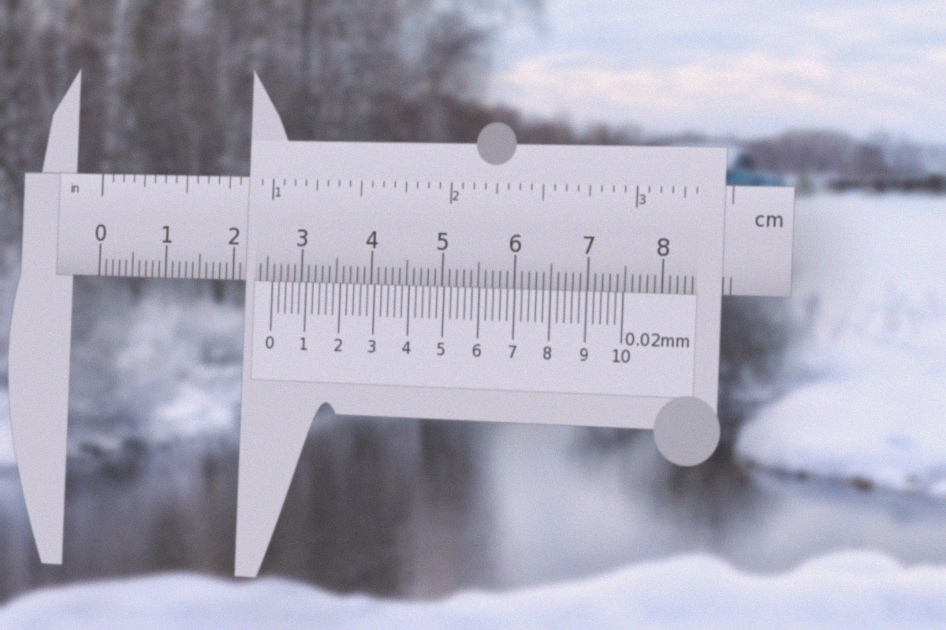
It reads value=25.8 unit=mm
